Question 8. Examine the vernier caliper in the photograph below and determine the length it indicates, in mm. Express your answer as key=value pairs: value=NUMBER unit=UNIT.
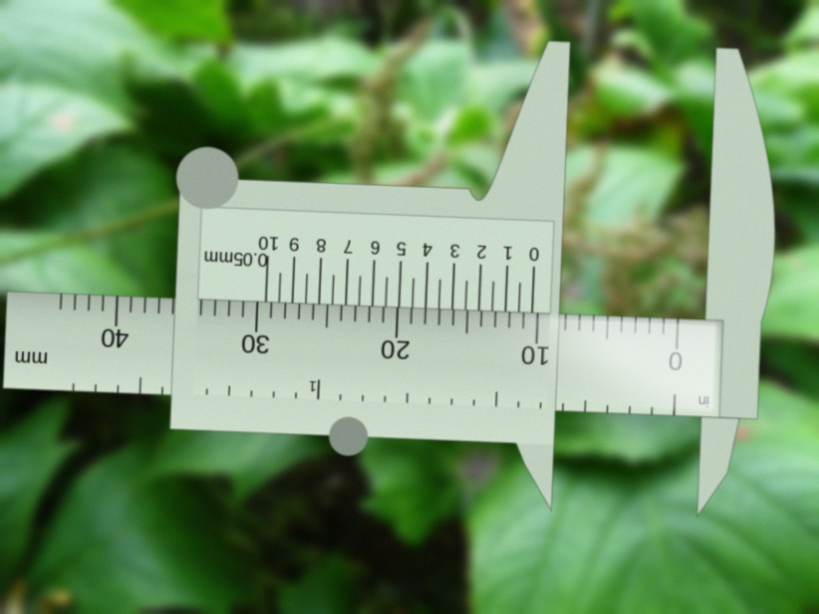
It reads value=10.4 unit=mm
